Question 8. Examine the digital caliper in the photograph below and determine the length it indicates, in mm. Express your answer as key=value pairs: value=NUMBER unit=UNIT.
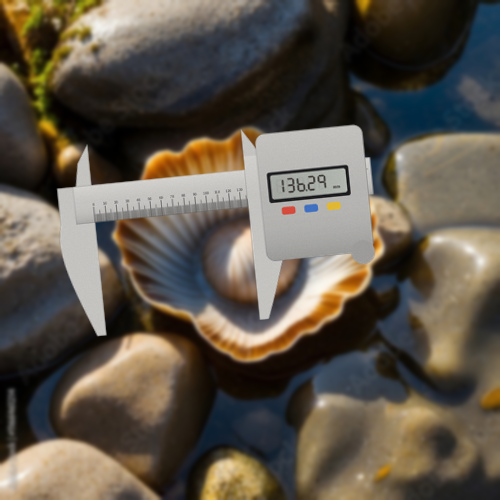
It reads value=136.29 unit=mm
